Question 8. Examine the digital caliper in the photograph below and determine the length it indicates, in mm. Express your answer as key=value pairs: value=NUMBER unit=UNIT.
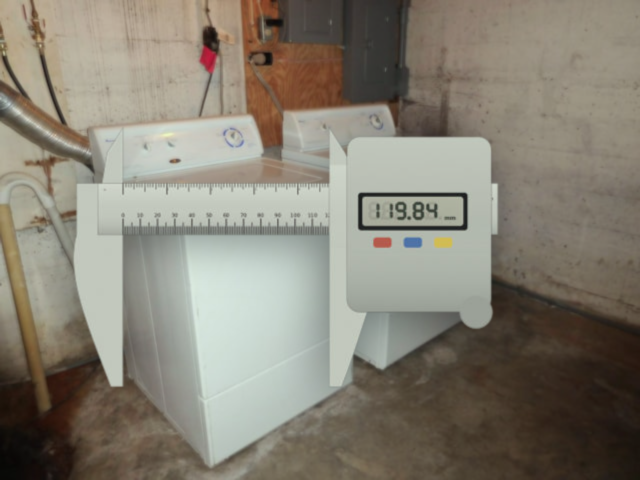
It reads value=119.84 unit=mm
